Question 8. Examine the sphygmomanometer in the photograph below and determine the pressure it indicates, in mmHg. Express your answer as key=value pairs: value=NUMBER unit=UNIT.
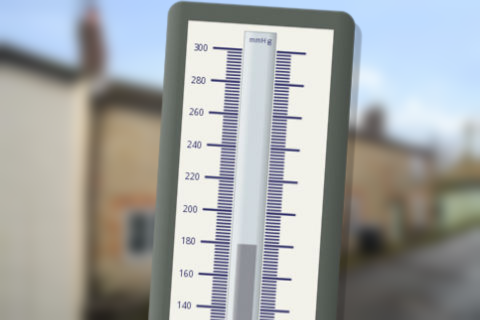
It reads value=180 unit=mmHg
